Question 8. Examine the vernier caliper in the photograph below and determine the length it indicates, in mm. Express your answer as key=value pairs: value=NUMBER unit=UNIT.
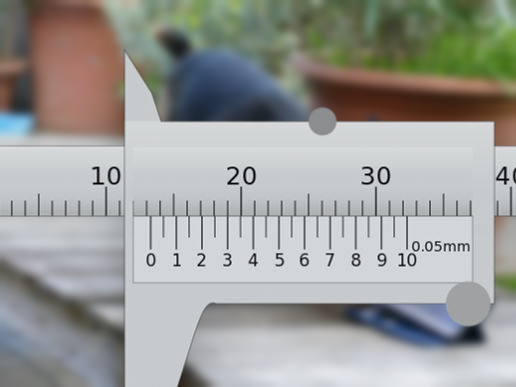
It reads value=13.3 unit=mm
